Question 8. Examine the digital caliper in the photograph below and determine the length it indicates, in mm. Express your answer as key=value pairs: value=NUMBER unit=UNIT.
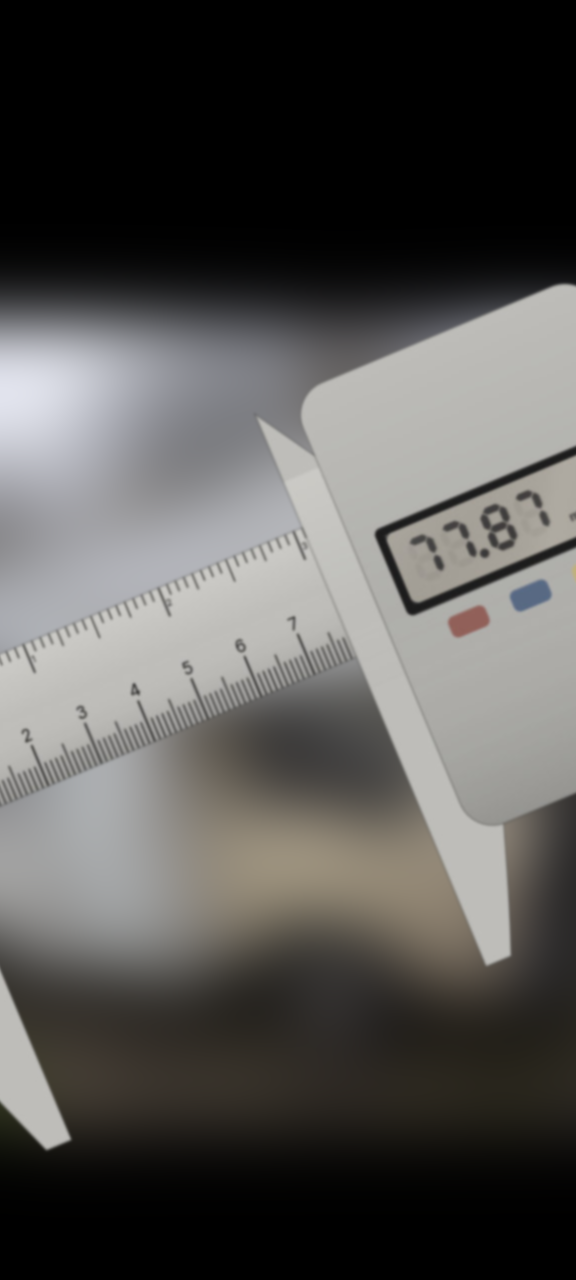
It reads value=77.87 unit=mm
